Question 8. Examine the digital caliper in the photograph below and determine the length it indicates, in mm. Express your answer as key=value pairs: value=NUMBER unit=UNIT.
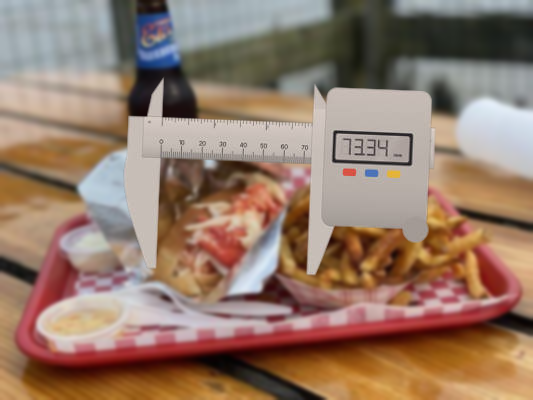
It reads value=73.34 unit=mm
